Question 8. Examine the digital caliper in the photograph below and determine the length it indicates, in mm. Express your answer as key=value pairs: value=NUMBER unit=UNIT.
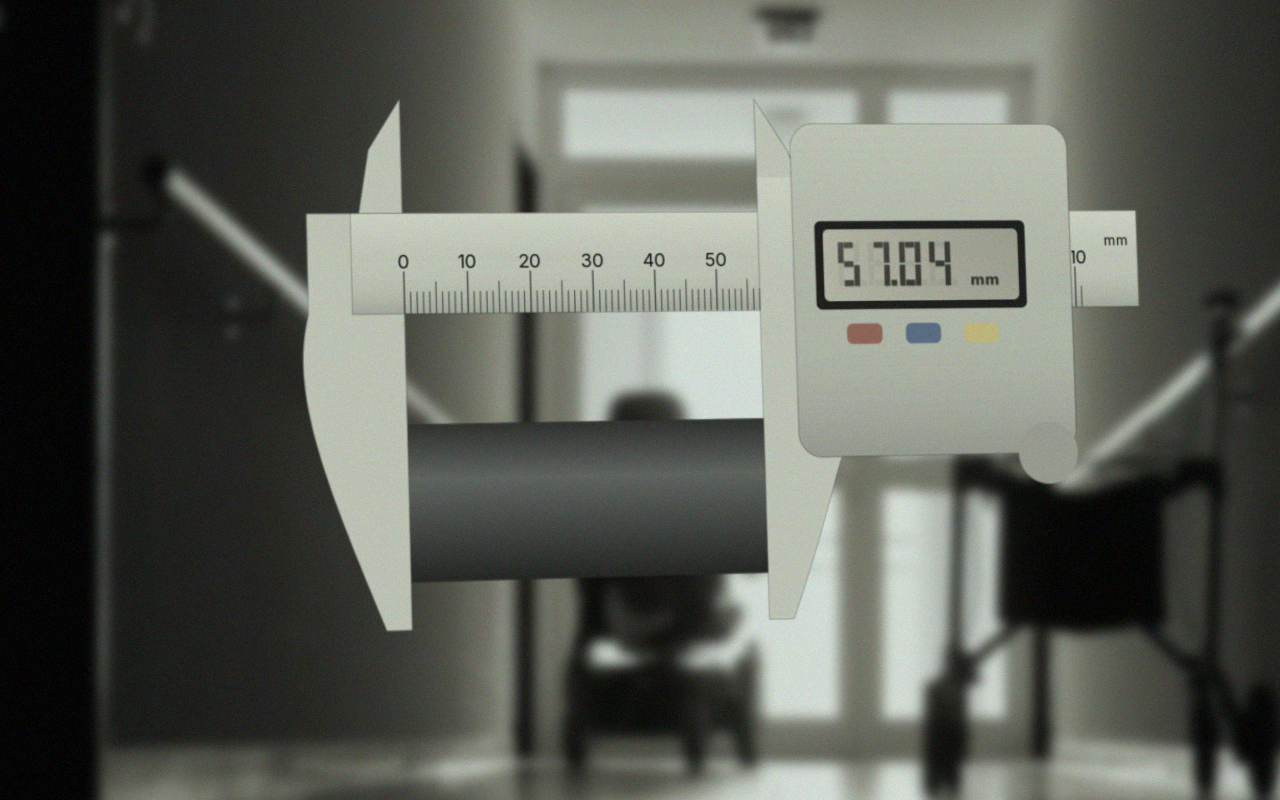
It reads value=57.04 unit=mm
